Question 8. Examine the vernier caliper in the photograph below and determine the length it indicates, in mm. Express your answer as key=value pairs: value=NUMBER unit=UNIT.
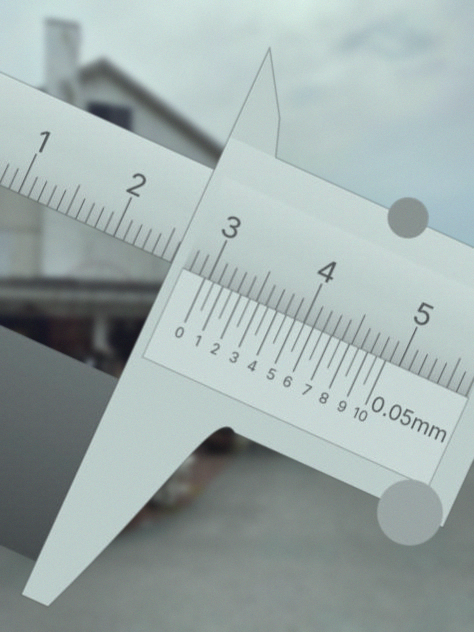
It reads value=29.6 unit=mm
